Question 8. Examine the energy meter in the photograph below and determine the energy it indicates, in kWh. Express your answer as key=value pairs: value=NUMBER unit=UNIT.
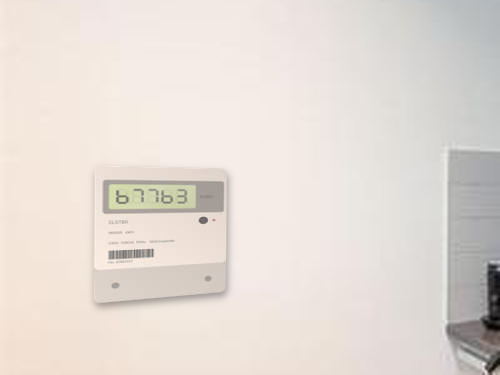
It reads value=67763 unit=kWh
